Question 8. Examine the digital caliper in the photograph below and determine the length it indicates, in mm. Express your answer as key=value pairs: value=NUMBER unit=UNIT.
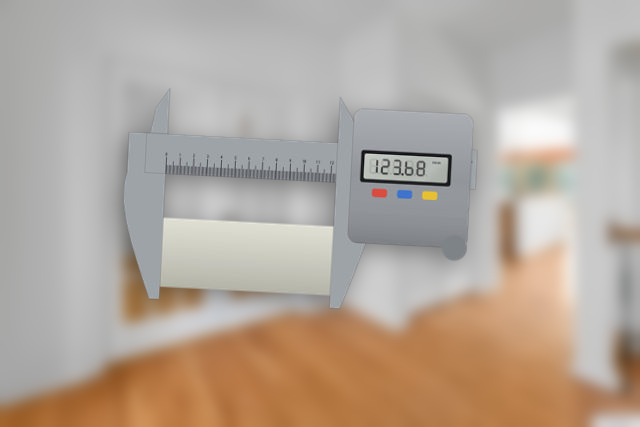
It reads value=123.68 unit=mm
